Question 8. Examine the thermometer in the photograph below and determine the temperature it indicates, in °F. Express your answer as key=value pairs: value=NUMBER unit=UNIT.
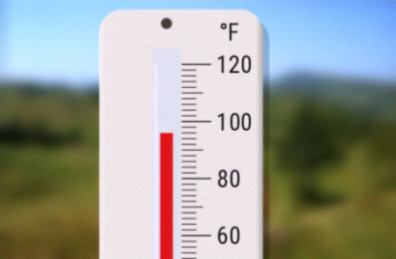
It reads value=96 unit=°F
